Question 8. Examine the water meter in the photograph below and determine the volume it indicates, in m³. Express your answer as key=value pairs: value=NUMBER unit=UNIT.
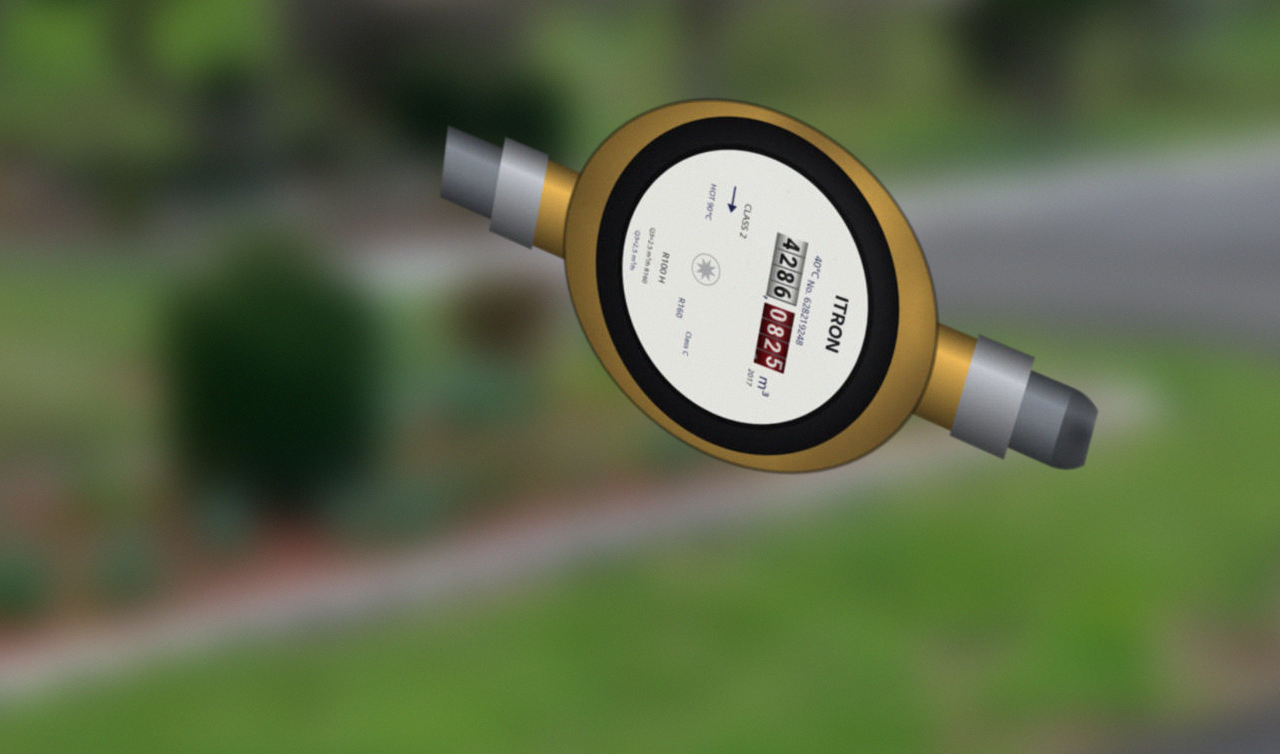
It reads value=4286.0825 unit=m³
